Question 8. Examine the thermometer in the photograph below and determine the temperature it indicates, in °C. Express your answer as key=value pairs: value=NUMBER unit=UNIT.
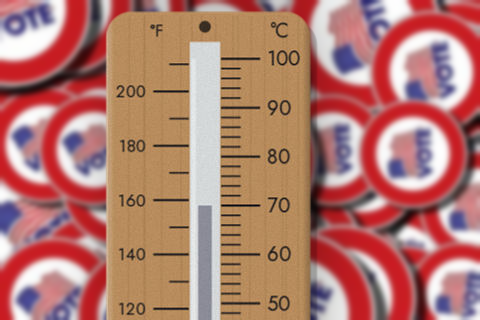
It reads value=70 unit=°C
